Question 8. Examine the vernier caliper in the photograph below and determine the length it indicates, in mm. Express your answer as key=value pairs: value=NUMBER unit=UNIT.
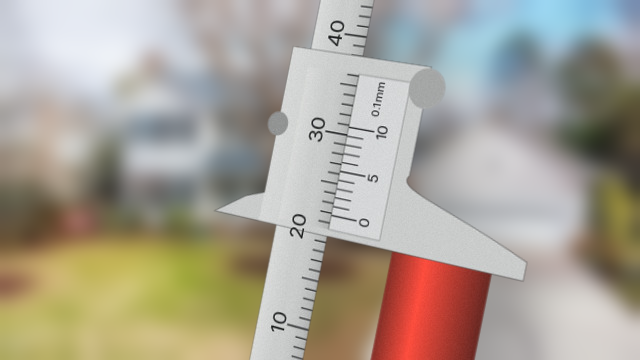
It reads value=21.8 unit=mm
